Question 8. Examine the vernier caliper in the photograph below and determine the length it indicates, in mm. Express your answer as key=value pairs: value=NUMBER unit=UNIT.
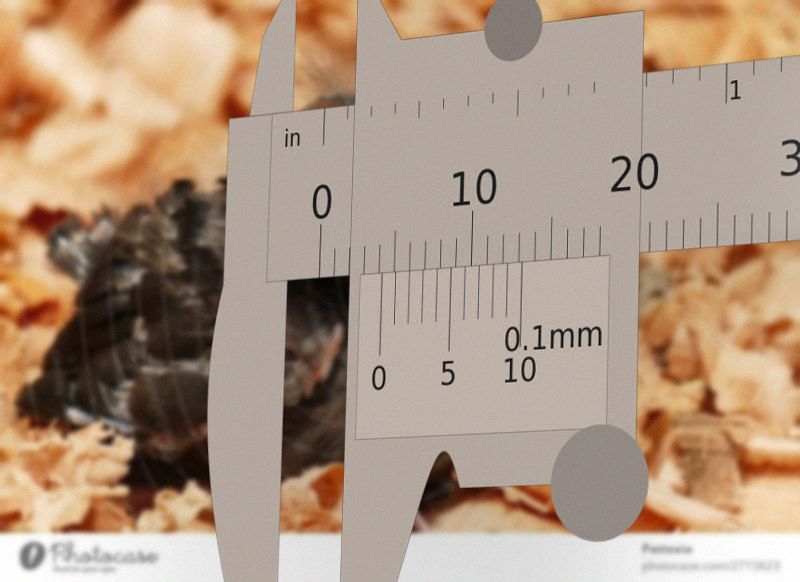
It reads value=4.2 unit=mm
